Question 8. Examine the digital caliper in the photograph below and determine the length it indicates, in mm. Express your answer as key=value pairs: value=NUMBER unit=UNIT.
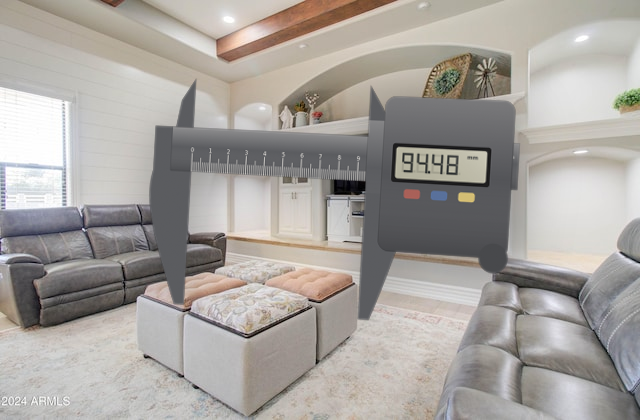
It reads value=94.48 unit=mm
